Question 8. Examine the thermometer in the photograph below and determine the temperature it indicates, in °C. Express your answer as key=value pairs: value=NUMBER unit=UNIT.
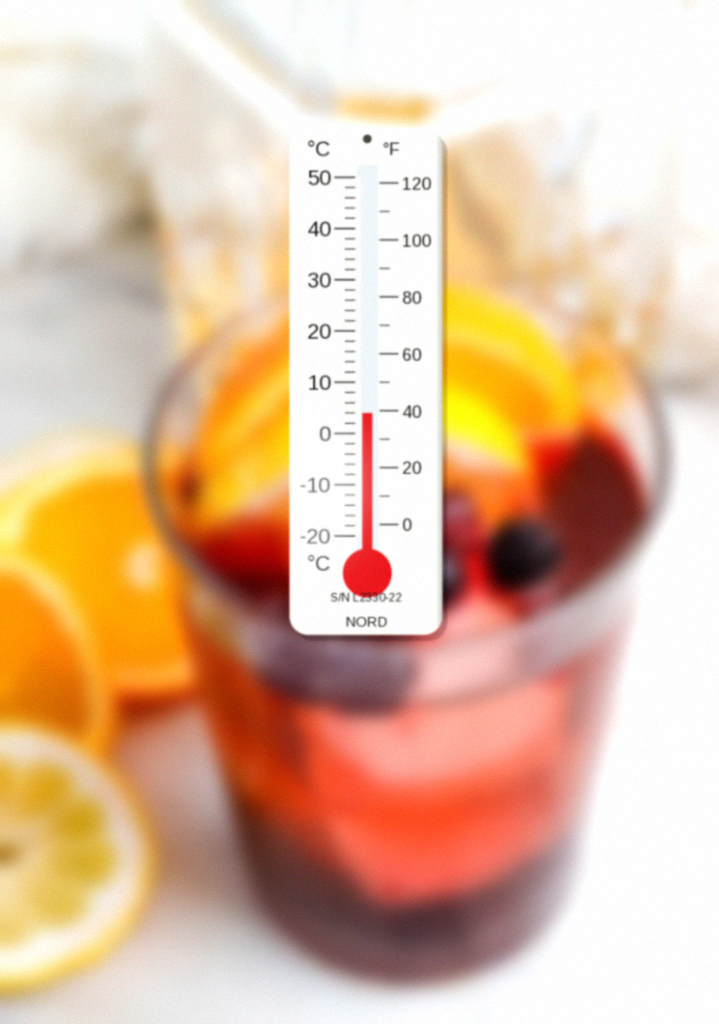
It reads value=4 unit=°C
